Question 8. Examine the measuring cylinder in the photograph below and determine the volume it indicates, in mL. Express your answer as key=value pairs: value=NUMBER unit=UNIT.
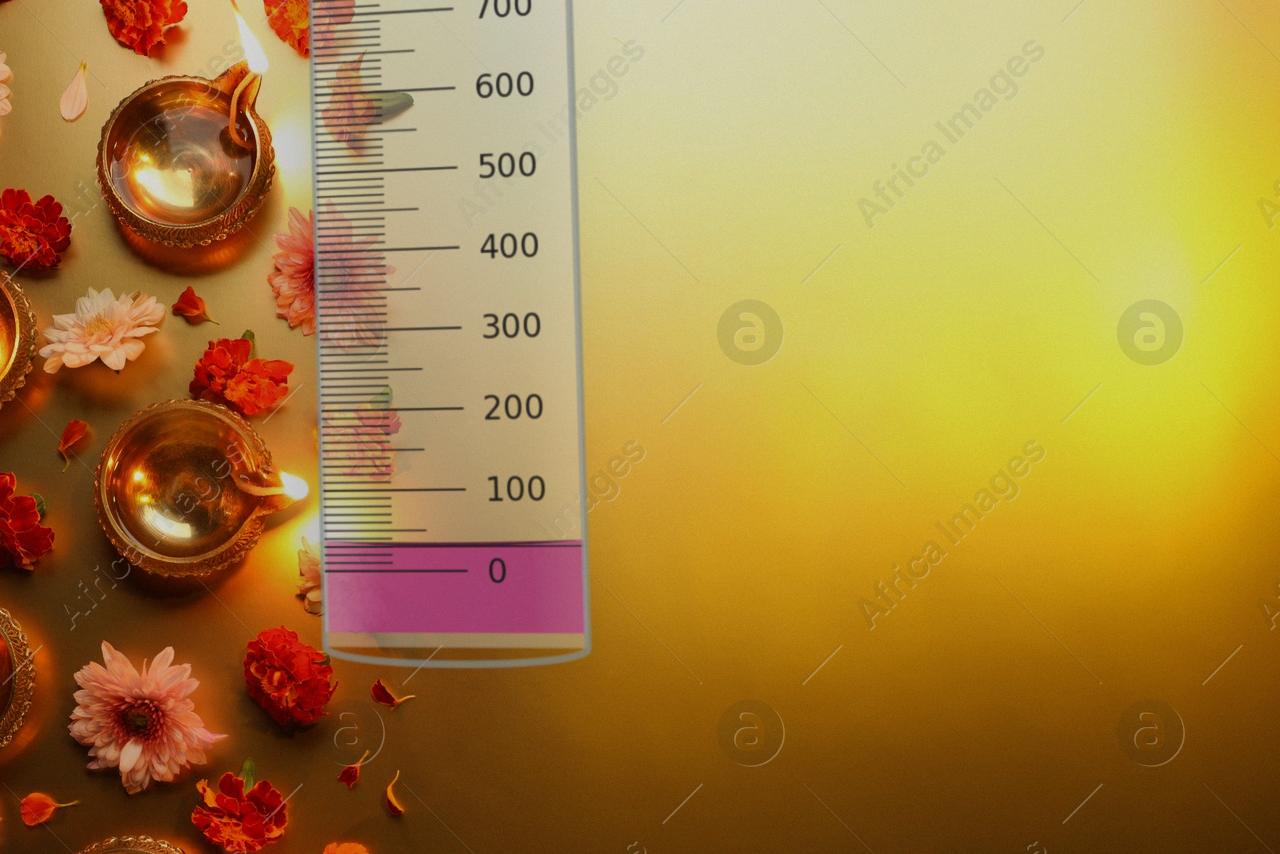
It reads value=30 unit=mL
